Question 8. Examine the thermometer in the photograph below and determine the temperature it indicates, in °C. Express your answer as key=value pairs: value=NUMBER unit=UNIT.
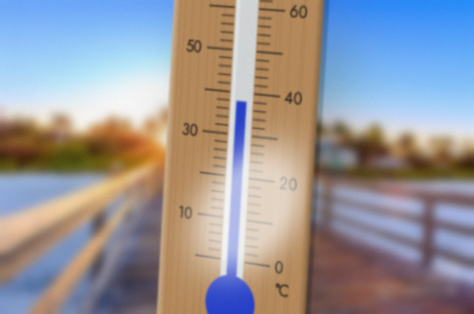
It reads value=38 unit=°C
